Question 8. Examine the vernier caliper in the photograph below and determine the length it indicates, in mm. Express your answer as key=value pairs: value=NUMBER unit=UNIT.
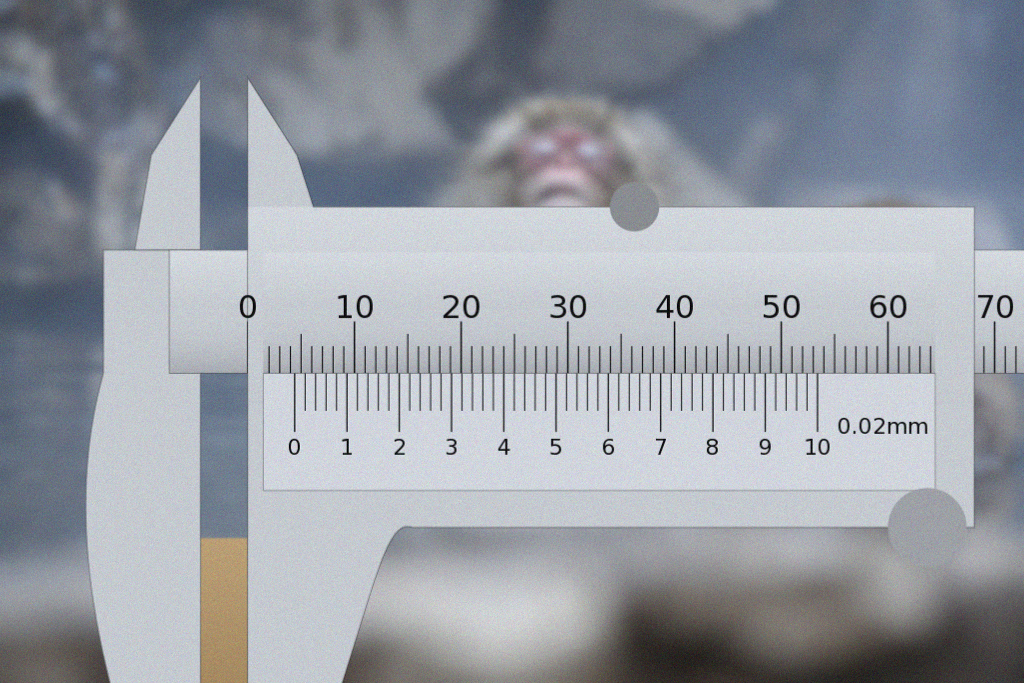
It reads value=4.4 unit=mm
